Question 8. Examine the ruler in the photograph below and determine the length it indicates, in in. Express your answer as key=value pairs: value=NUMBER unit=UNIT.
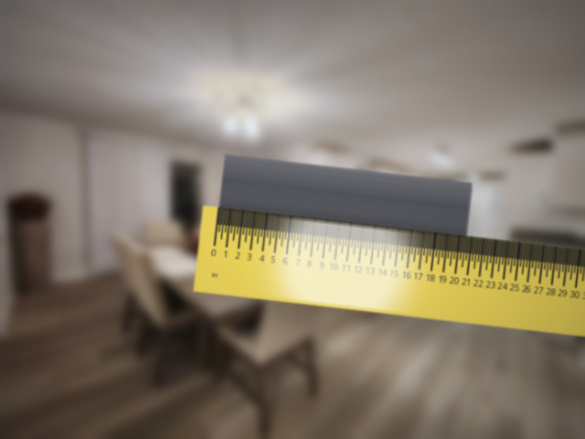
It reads value=20.5 unit=in
